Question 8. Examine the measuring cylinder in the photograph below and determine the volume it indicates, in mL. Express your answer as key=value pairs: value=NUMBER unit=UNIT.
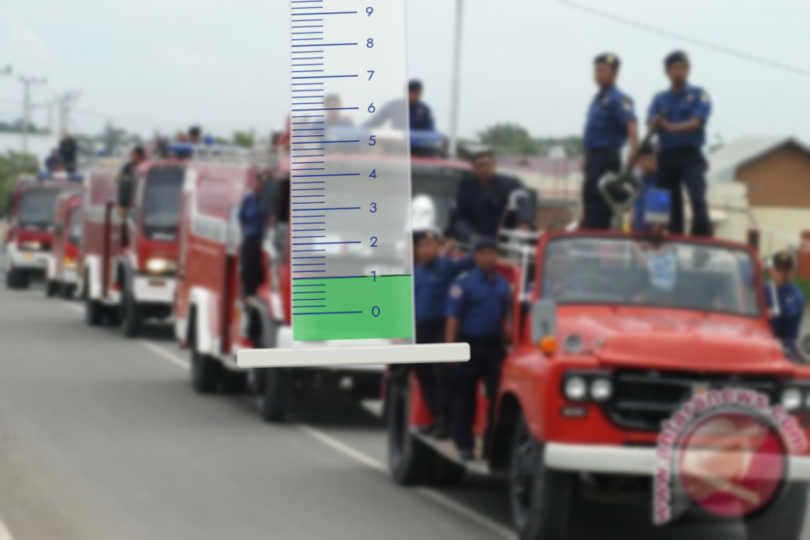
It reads value=1 unit=mL
